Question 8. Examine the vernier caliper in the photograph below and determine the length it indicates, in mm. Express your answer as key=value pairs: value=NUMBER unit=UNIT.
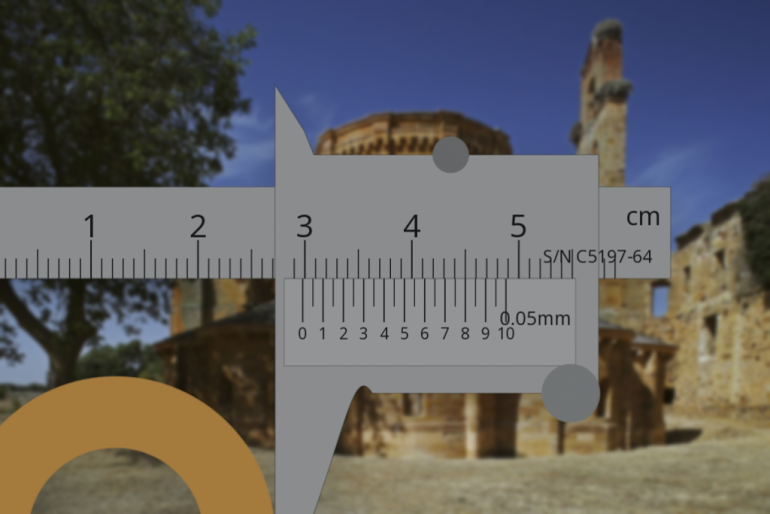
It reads value=29.8 unit=mm
